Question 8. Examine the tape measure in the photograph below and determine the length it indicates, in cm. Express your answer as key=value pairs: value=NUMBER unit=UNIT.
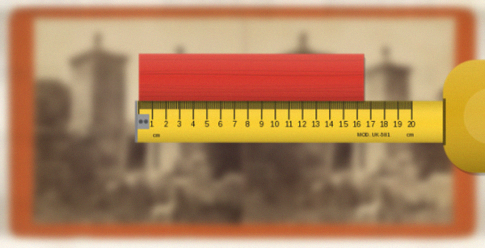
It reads value=16.5 unit=cm
